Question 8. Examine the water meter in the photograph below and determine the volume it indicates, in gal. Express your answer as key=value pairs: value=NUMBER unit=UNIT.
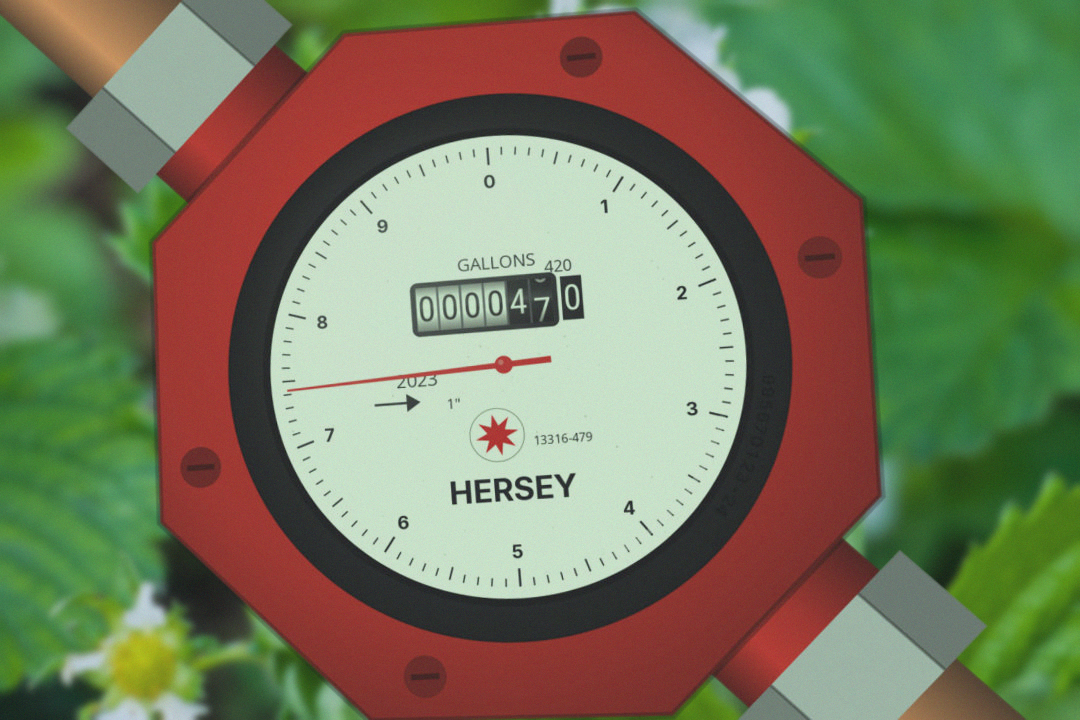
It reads value=467.4 unit=gal
